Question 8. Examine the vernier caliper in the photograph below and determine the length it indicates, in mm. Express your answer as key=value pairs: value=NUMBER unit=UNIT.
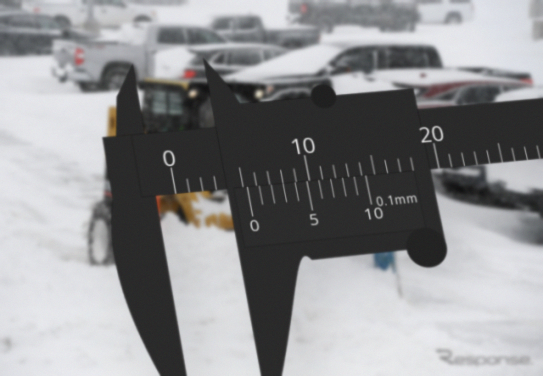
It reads value=5.3 unit=mm
